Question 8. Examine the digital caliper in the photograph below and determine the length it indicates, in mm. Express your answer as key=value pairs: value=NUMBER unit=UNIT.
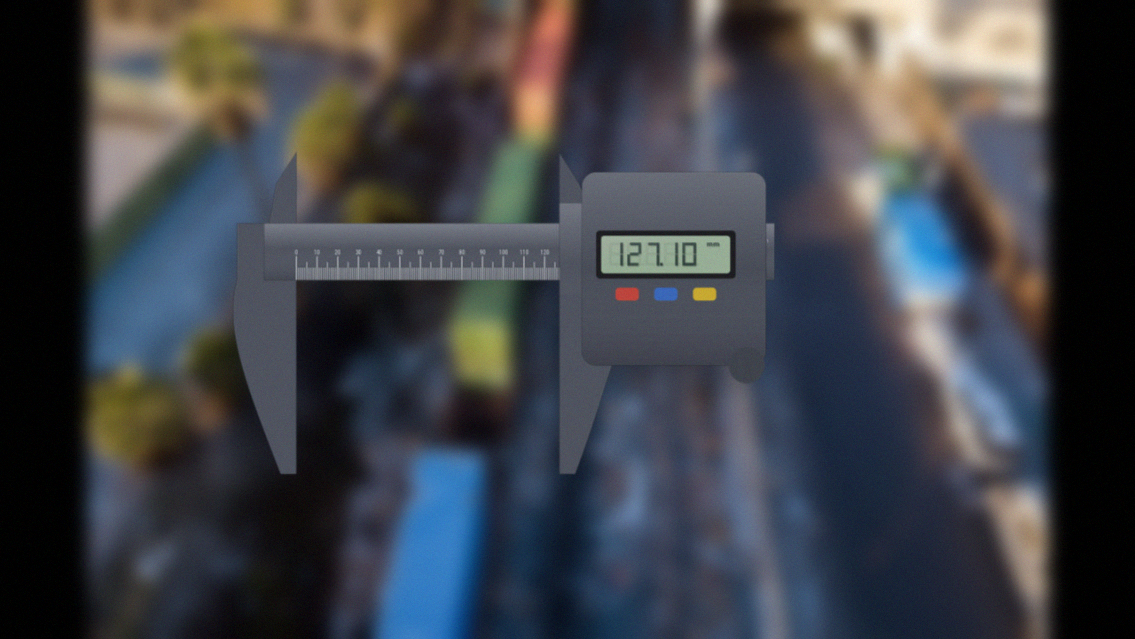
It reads value=127.10 unit=mm
